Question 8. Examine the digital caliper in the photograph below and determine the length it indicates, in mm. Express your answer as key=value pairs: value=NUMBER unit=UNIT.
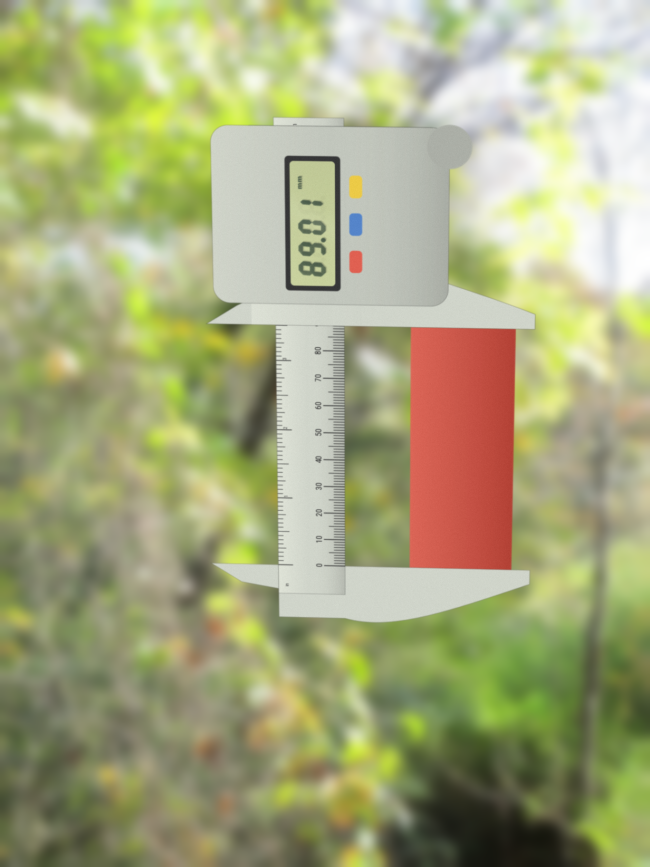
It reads value=89.01 unit=mm
